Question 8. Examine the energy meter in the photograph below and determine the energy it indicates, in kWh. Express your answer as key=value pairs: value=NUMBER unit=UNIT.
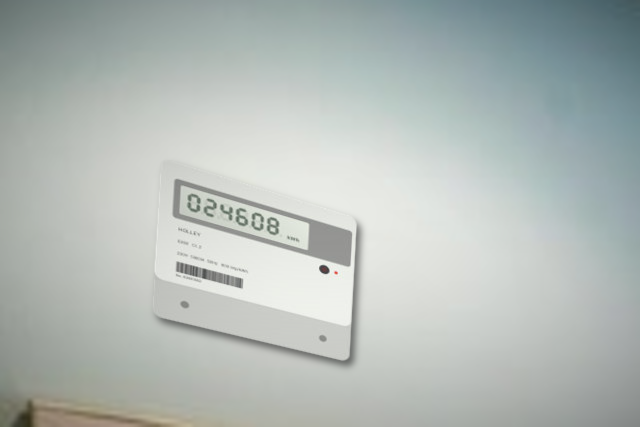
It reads value=24608 unit=kWh
